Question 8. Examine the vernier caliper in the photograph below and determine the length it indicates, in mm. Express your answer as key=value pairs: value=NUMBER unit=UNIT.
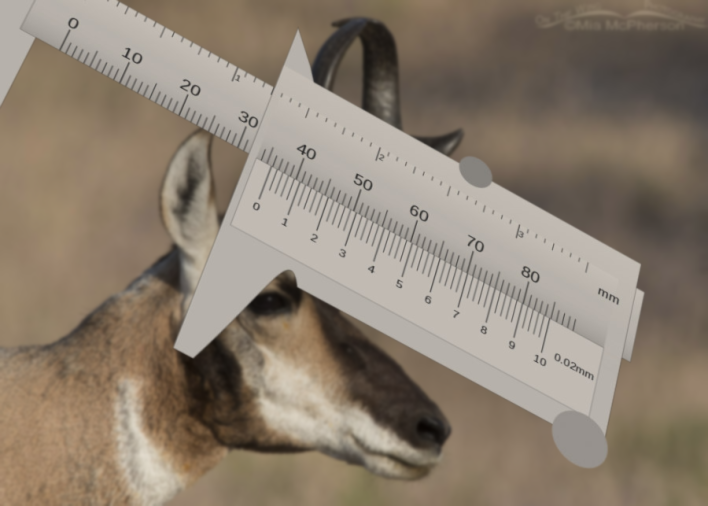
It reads value=35.8 unit=mm
